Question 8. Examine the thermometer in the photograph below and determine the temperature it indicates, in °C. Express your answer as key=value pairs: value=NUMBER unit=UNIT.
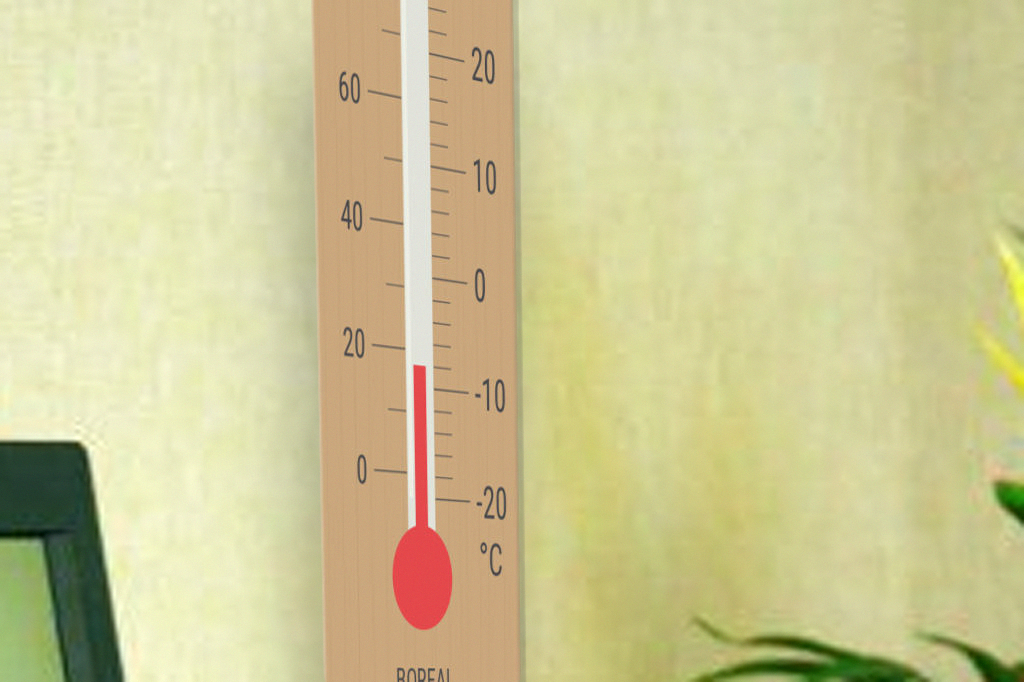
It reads value=-8 unit=°C
